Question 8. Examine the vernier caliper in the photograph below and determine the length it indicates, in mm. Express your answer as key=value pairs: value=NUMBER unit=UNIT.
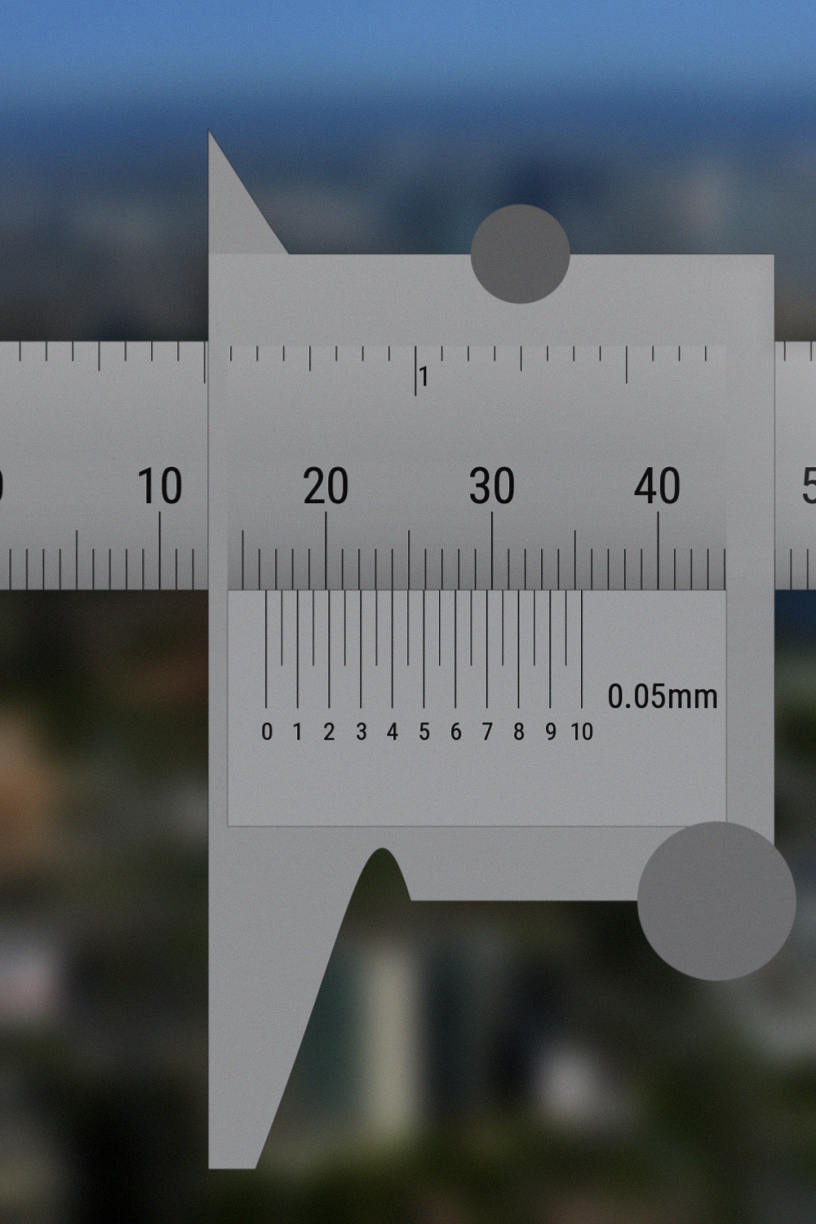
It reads value=16.4 unit=mm
